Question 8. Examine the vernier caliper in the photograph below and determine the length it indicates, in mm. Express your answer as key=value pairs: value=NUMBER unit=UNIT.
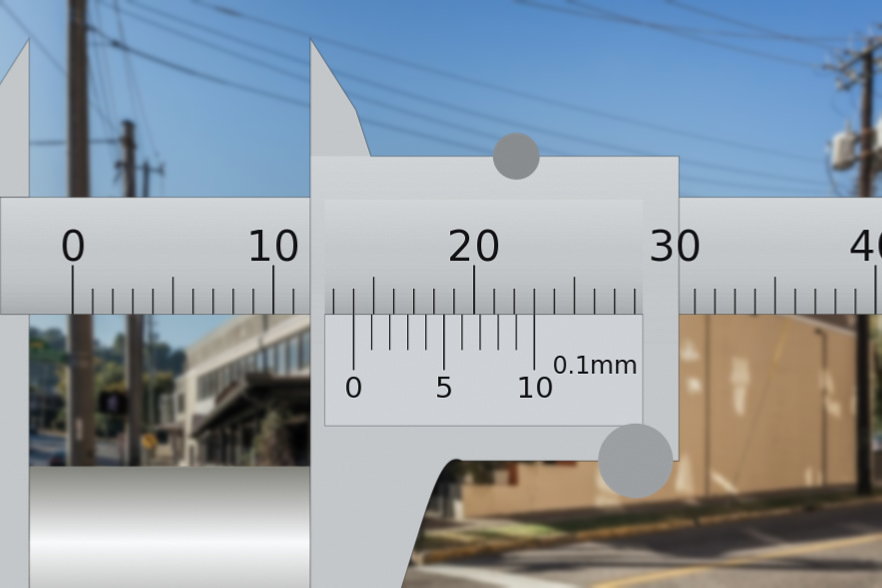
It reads value=14.0 unit=mm
